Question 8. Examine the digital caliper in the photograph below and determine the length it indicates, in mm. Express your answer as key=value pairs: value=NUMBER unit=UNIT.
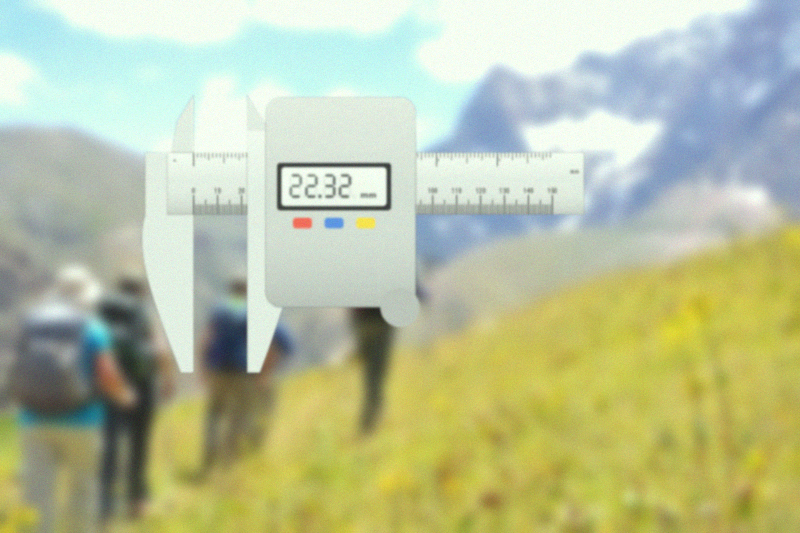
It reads value=22.32 unit=mm
